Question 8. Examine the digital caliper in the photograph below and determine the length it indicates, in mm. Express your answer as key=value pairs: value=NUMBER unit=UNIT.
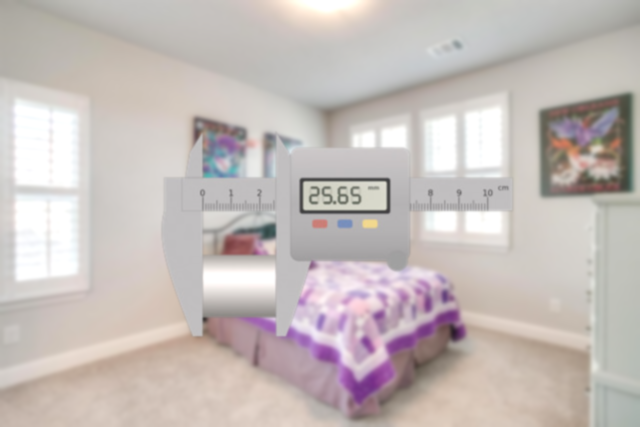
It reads value=25.65 unit=mm
